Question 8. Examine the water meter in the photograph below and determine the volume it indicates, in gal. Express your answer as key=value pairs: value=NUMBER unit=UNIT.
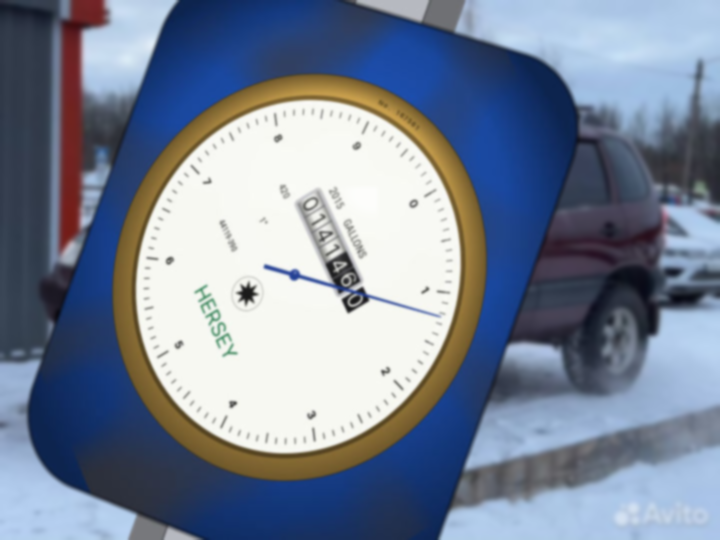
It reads value=141461.2 unit=gal
